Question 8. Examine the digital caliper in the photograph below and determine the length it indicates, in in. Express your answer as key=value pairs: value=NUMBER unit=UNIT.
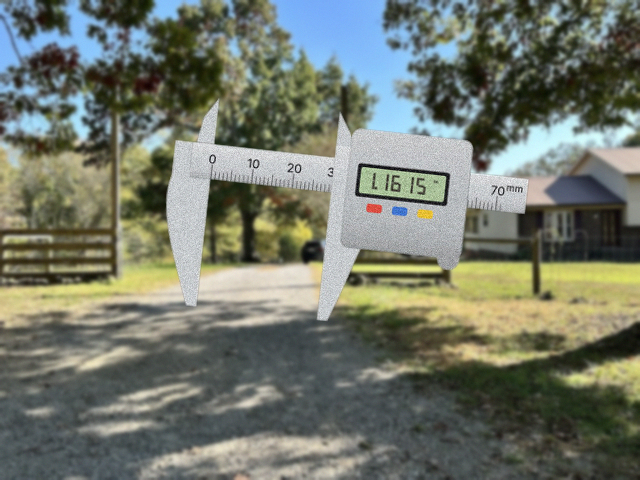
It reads value=1.1615 unit=in
